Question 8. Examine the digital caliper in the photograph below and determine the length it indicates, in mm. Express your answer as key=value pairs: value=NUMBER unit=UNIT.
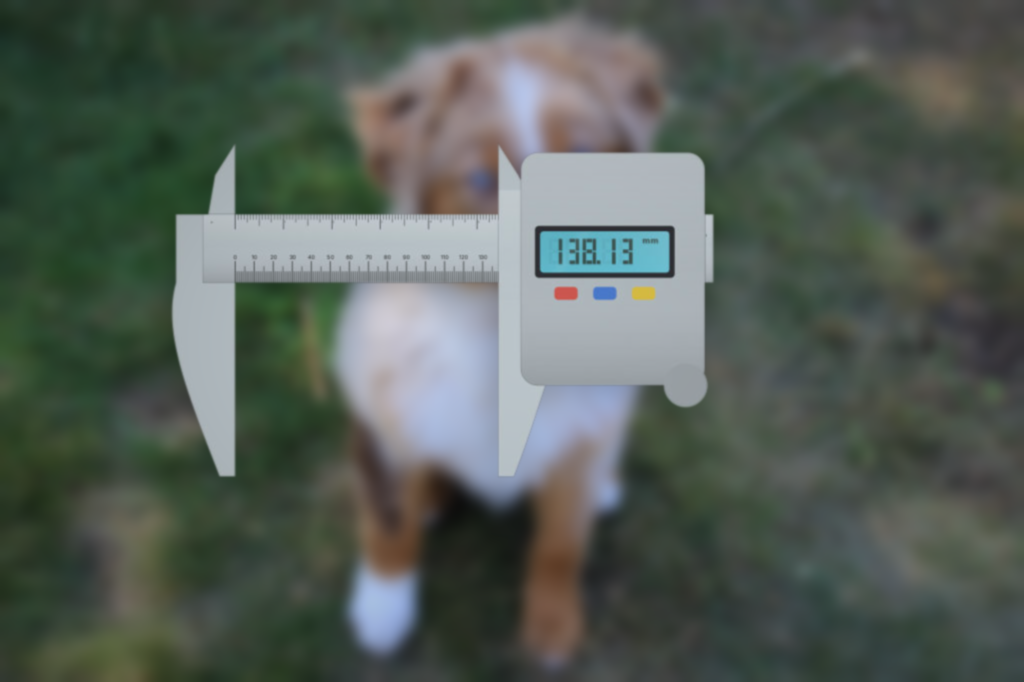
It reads value=138.13 unit=mm
